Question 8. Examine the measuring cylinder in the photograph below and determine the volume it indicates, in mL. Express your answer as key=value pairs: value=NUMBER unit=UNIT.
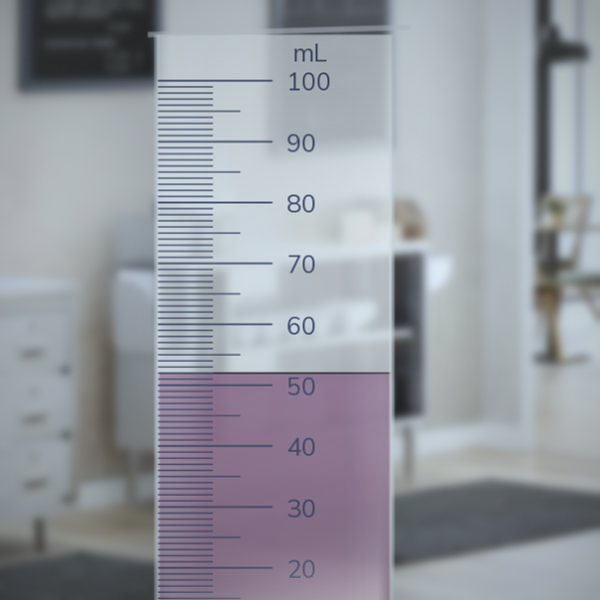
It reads value=52 unit=mL
